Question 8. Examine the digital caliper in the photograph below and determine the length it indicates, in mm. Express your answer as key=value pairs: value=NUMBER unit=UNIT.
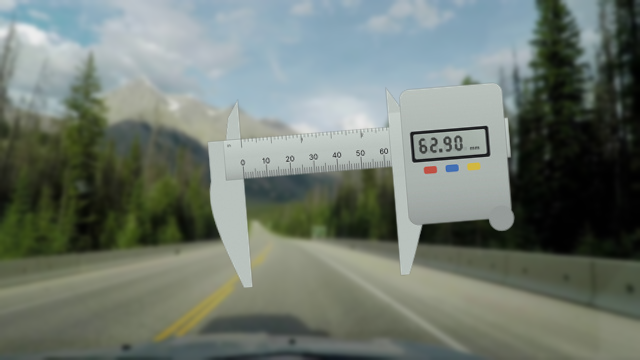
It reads value=62.90 unit=mm
